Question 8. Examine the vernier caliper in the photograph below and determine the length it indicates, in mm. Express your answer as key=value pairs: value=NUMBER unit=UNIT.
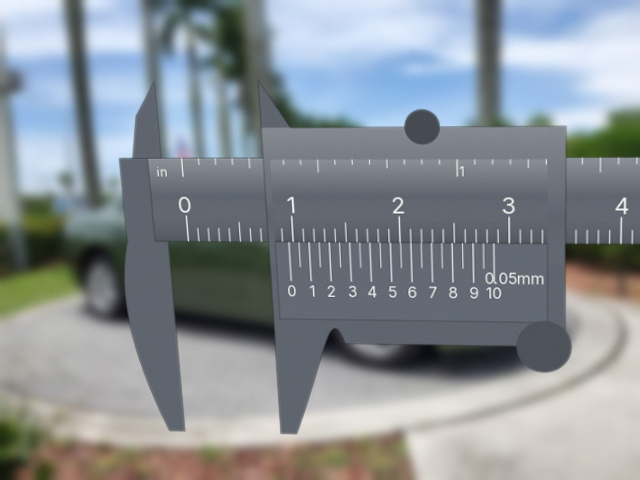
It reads value=9.6 unit=mm
